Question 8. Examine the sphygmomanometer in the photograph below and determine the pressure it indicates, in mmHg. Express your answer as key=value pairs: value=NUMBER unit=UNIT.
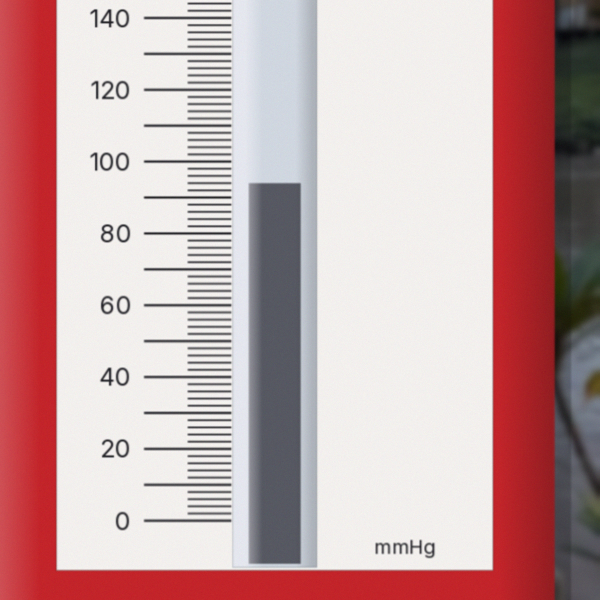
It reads value=94 unit=mmHg
